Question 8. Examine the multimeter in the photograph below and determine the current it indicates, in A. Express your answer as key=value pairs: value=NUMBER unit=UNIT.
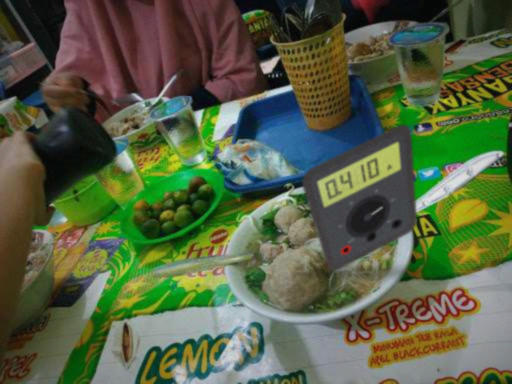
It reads value=0.410 unit=A
